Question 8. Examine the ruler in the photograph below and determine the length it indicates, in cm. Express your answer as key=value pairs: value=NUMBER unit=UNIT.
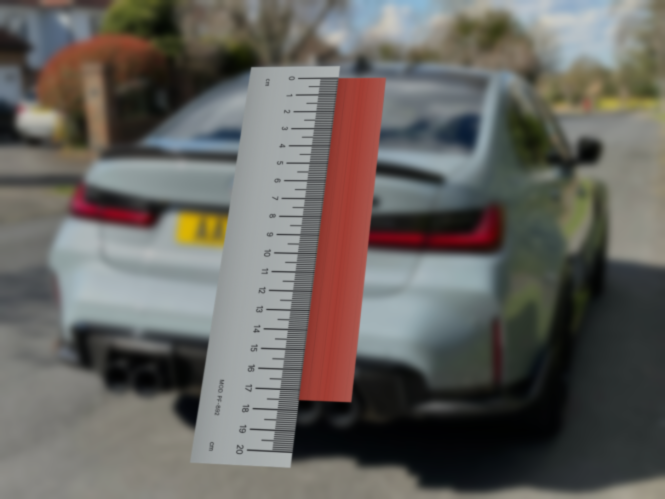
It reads value=17.5 unit=cm
